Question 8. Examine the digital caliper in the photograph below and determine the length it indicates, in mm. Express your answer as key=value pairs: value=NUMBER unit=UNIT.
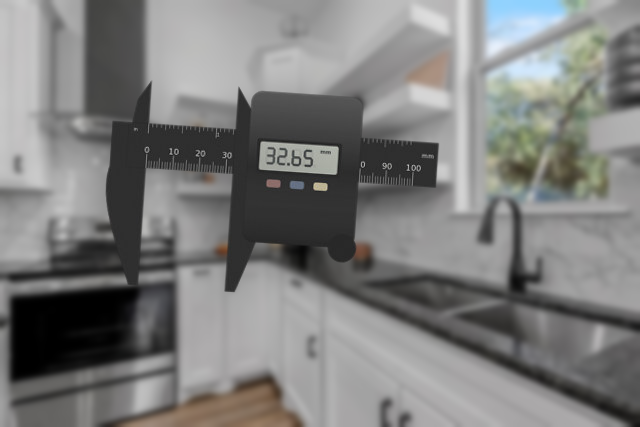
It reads value=32.65 unit=mm
